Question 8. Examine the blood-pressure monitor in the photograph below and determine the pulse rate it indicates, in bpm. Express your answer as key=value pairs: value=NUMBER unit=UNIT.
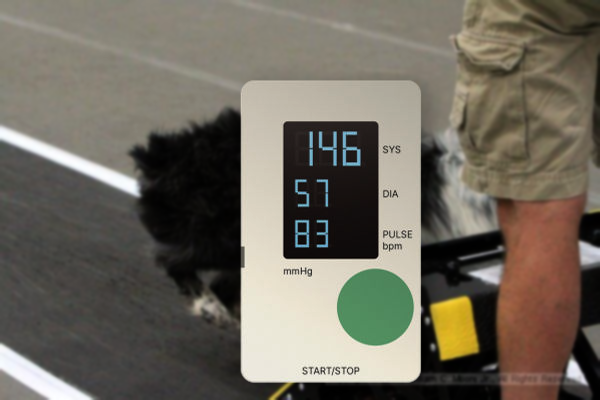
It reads value=83 unit=bpm
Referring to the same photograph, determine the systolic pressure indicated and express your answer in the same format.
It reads value=146 unit=mmHg
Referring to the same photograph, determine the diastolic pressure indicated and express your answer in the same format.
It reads value=57 unit=mmHg
